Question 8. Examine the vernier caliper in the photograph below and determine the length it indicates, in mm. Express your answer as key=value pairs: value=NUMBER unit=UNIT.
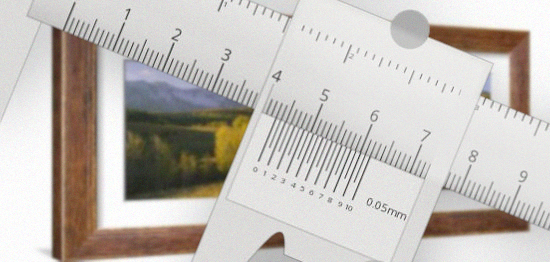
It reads value=43.0 unit=mm
